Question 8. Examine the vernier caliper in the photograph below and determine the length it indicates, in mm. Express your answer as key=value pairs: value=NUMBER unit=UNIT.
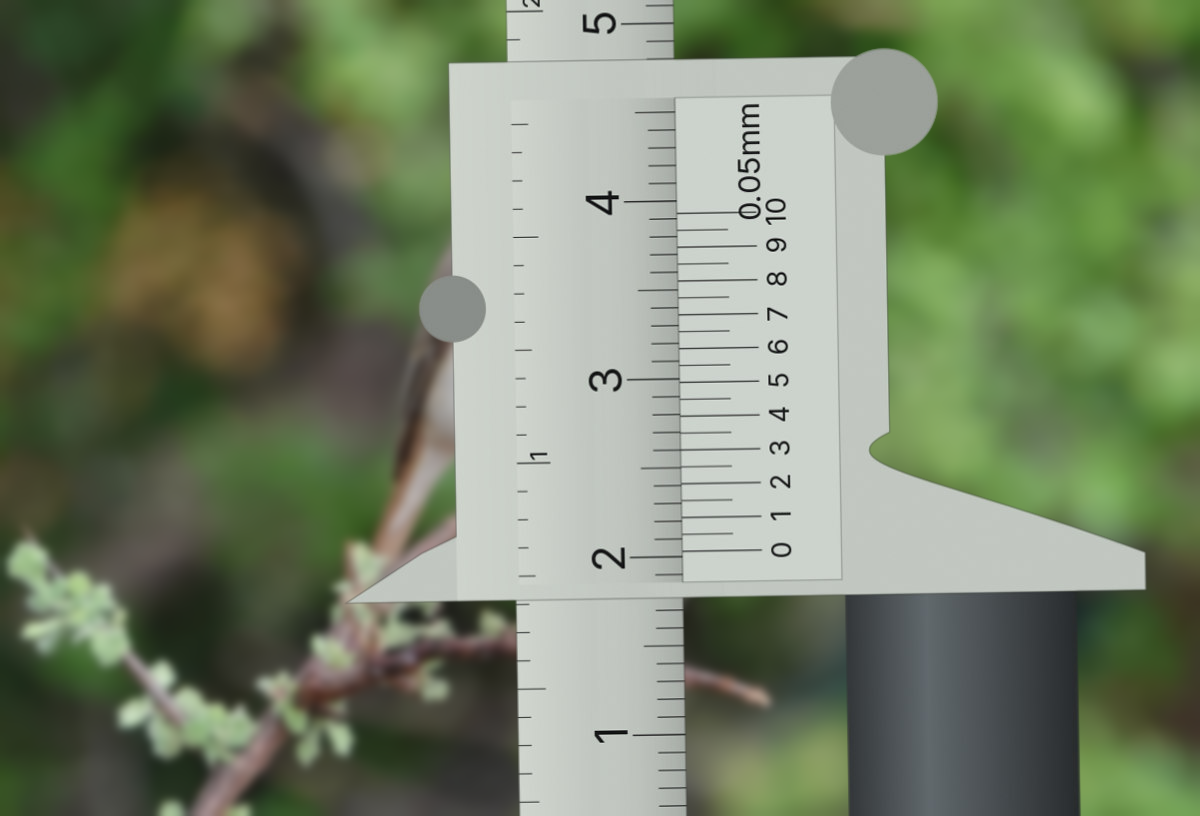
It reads value=20.3 unit=mm
